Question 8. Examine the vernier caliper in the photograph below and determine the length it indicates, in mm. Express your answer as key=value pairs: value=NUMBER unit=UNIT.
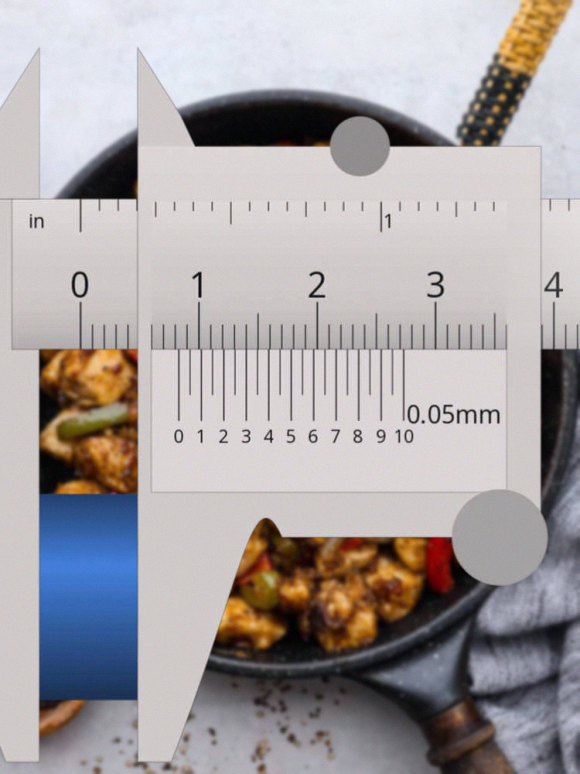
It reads value=8.3 unit=mm
